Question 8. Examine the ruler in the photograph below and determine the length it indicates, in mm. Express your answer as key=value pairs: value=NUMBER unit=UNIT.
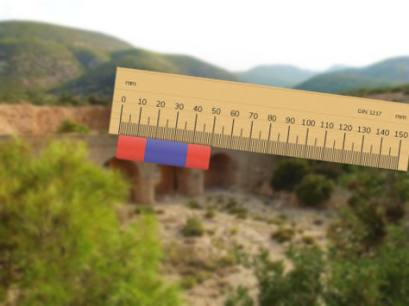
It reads value=50 unit=mm
